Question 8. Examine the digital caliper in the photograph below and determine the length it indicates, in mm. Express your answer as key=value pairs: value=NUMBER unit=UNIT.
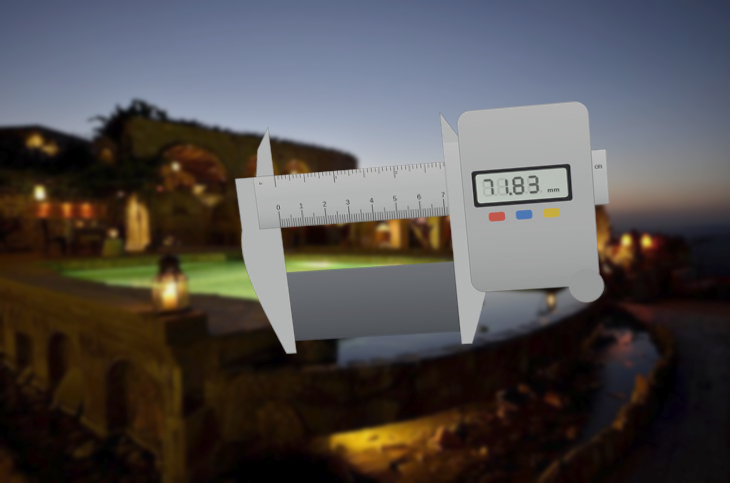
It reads value=71.83 unit=mm
